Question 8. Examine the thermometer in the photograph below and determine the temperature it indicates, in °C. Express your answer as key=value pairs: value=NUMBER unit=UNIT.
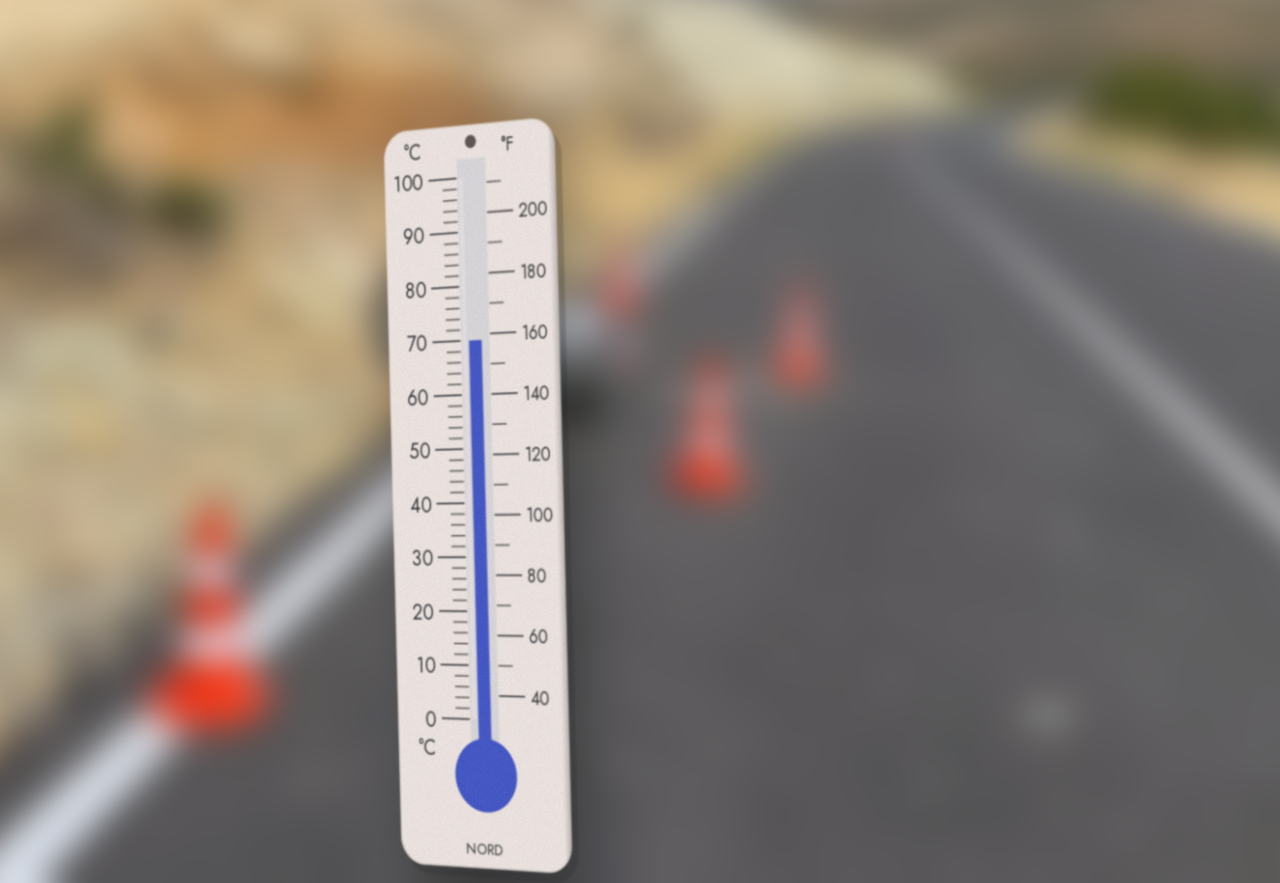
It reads value=70 unit=°C
